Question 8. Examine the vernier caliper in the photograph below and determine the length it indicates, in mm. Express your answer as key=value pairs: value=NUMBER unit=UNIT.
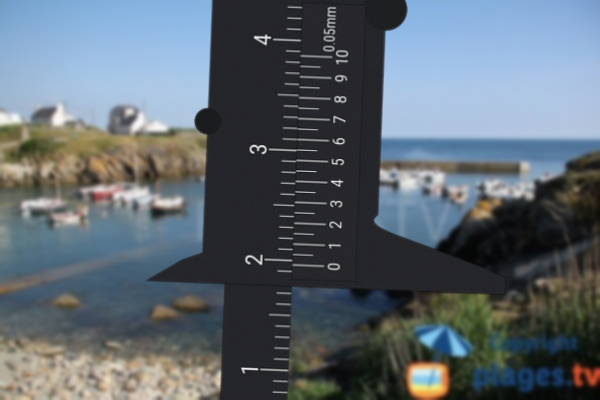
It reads value=19.6 unit=mm
